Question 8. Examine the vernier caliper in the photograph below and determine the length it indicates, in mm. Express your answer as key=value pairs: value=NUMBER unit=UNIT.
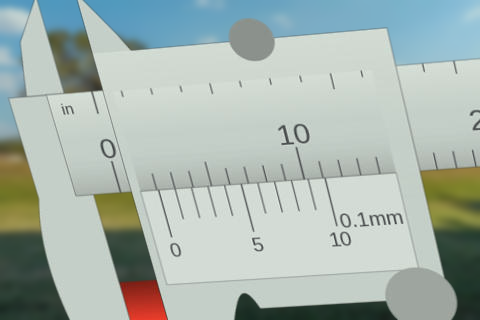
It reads value=2.1 unit=mm
